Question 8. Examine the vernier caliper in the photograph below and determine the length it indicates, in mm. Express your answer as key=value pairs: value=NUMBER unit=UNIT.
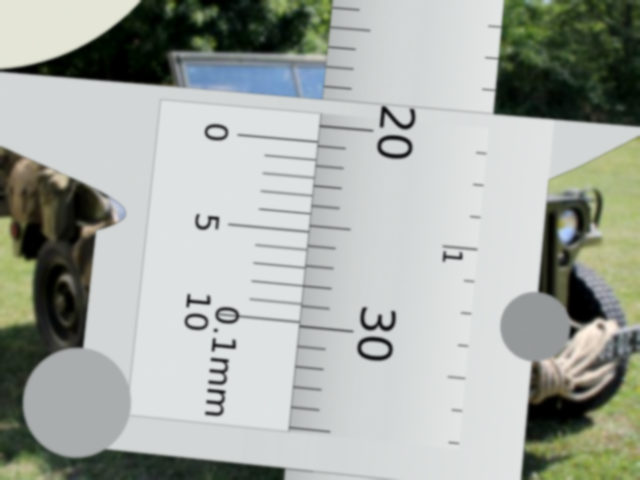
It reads value=20.8 unit=mm
